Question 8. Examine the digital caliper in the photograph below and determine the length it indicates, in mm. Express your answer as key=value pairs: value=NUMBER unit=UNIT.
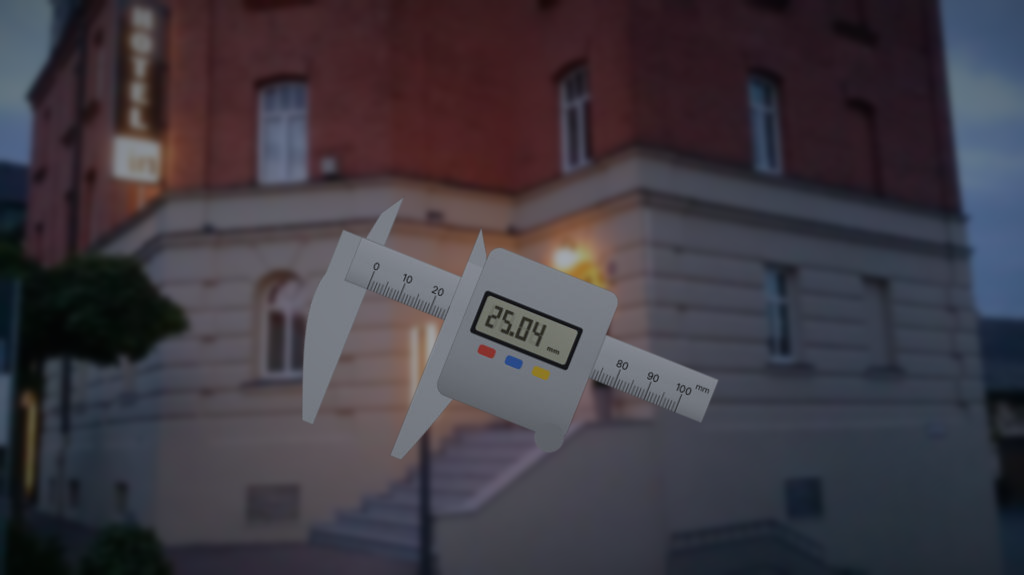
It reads value=25.04 unit=mm
